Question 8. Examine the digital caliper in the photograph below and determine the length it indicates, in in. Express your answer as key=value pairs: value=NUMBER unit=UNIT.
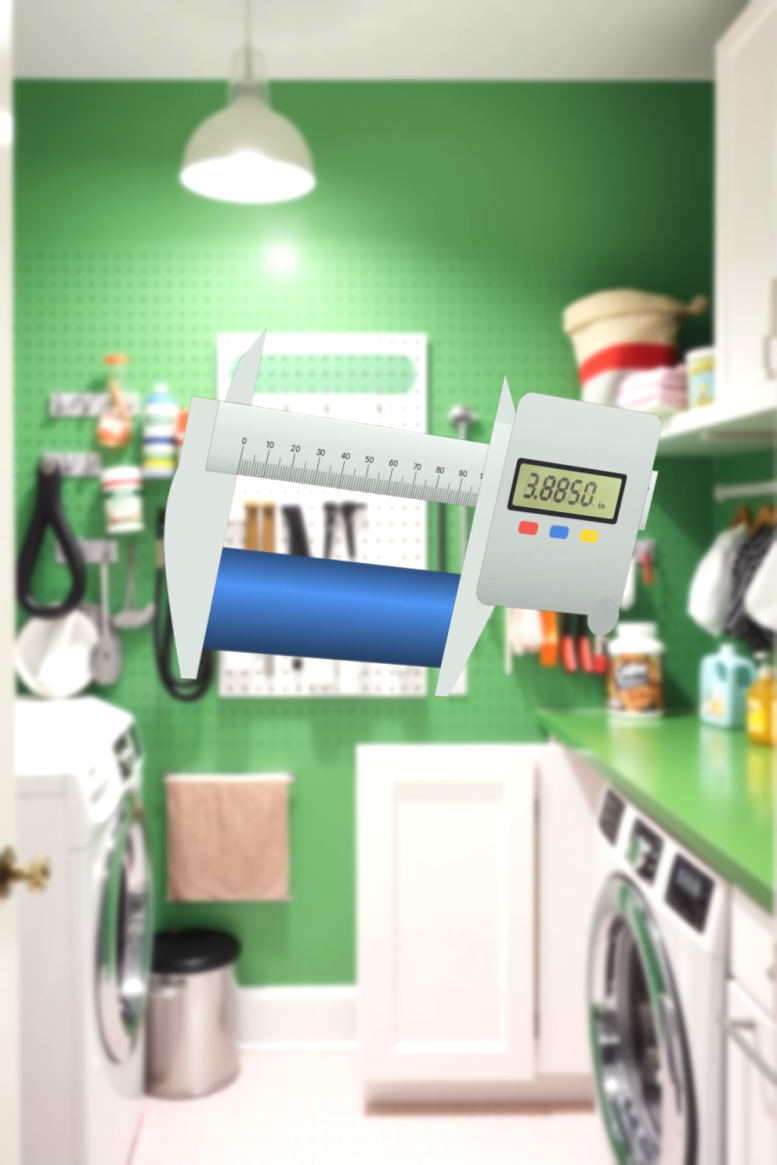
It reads value=3.8850 unit=in
